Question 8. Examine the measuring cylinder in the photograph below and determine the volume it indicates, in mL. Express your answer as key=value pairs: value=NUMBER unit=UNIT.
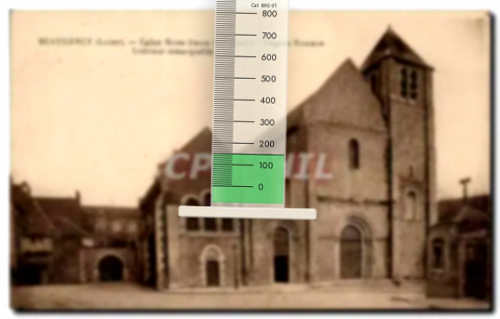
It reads value=150 unit=mL
